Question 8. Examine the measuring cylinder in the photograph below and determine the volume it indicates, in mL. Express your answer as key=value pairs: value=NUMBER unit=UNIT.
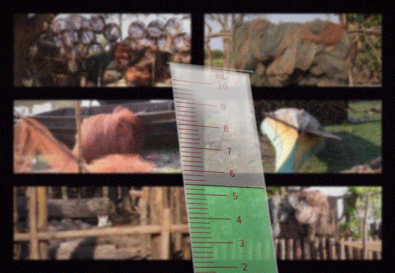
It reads value=5.4 unit=mL
